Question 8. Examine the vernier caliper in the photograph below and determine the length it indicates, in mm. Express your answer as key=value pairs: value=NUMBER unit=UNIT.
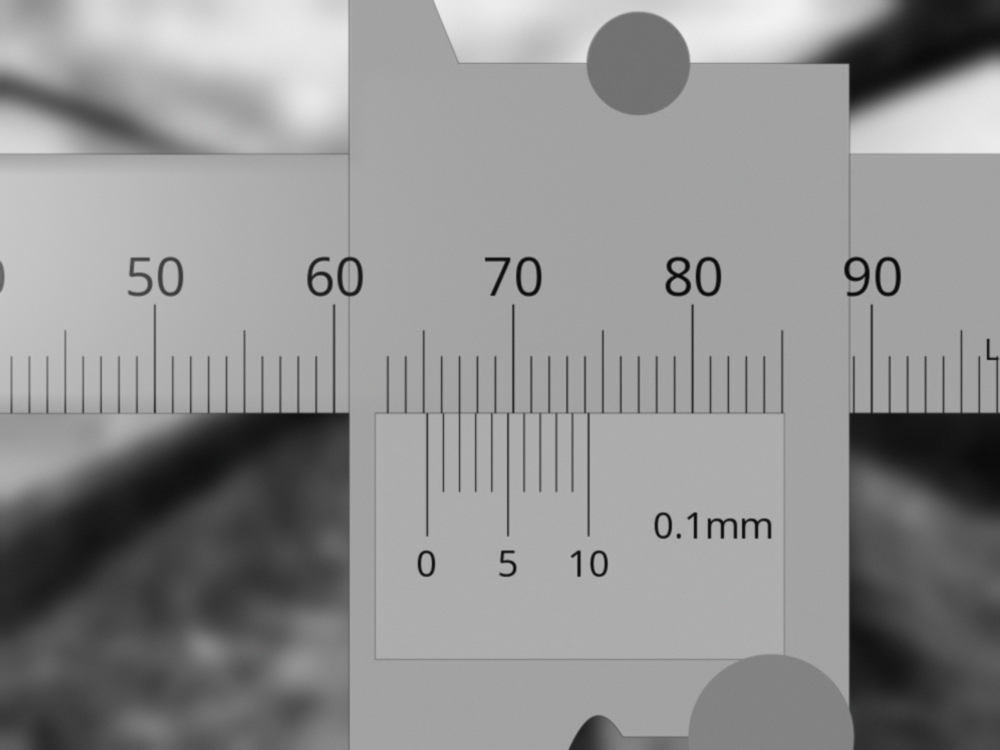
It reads value=65.2 unit=mm
